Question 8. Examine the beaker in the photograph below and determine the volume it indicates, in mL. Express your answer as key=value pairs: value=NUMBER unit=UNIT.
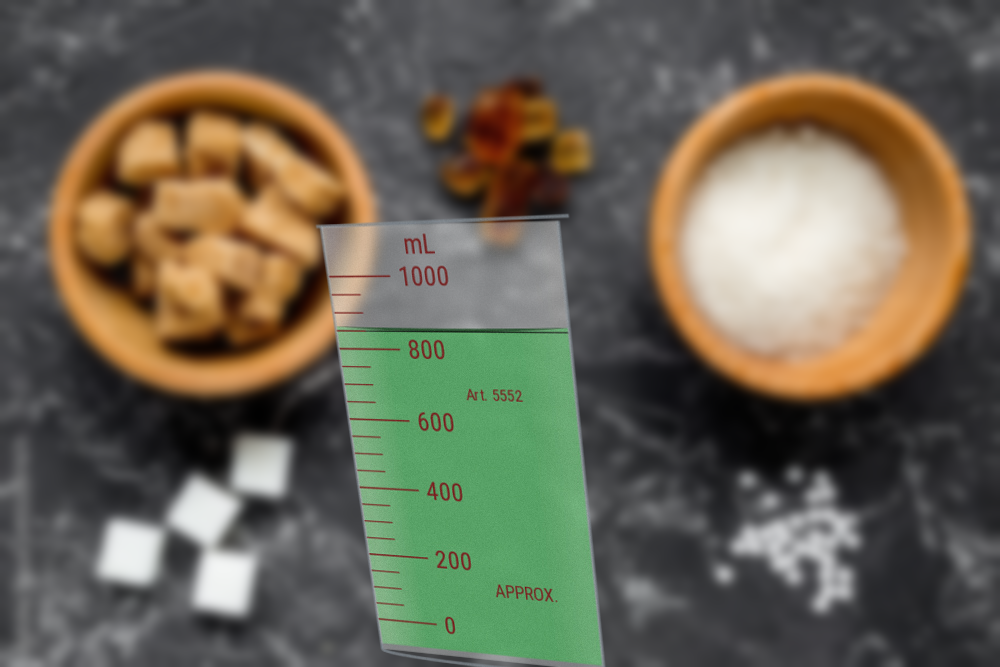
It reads value=850 unit=mL
